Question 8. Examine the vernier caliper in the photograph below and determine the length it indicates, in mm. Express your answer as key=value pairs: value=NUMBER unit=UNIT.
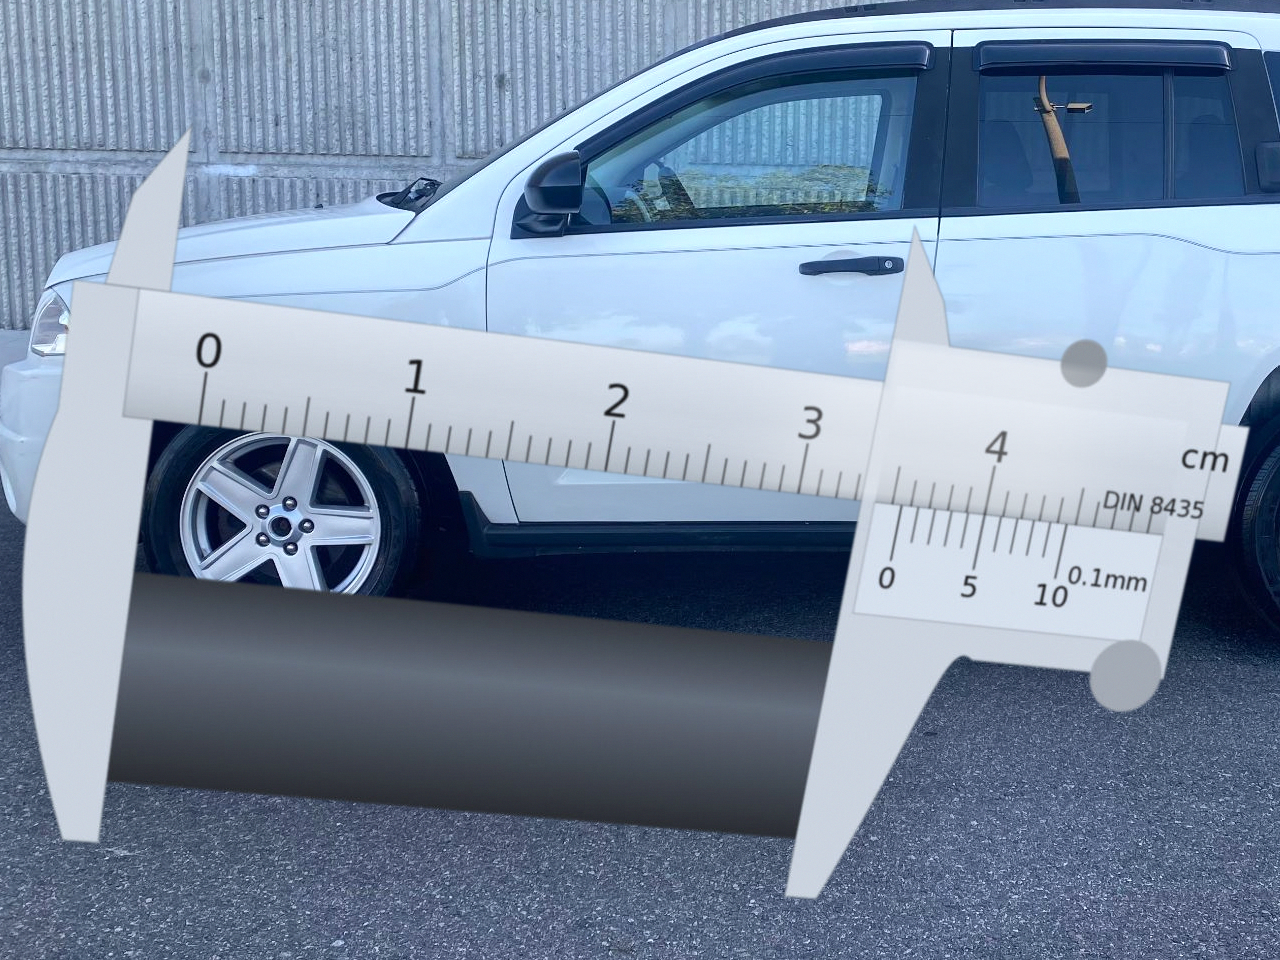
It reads value=35.5 unit=mm
